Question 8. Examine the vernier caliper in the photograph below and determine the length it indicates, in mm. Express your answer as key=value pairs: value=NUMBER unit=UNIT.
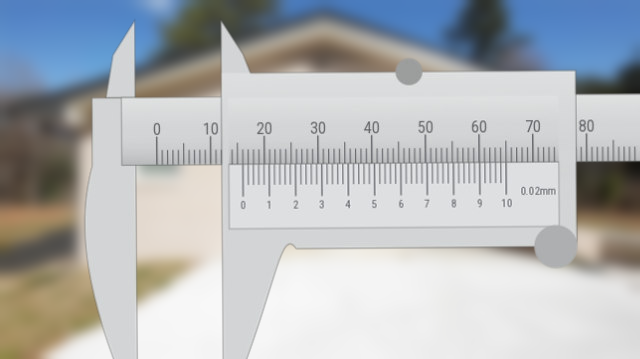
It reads value=16.0 unit=mm
